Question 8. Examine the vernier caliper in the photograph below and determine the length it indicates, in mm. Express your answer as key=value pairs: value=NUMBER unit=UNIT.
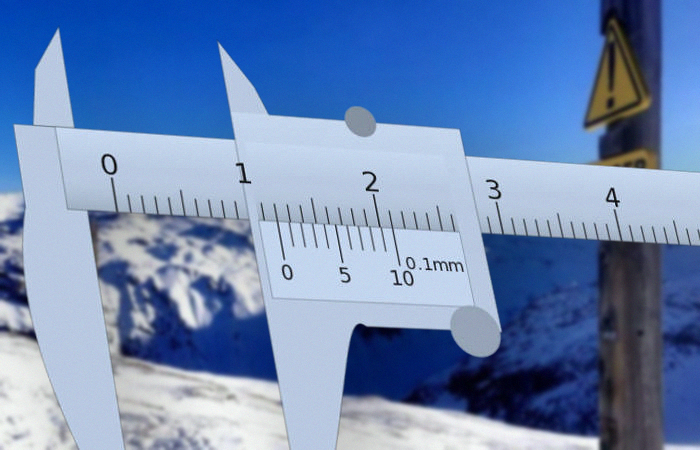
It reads value=12.0 unit=mm
